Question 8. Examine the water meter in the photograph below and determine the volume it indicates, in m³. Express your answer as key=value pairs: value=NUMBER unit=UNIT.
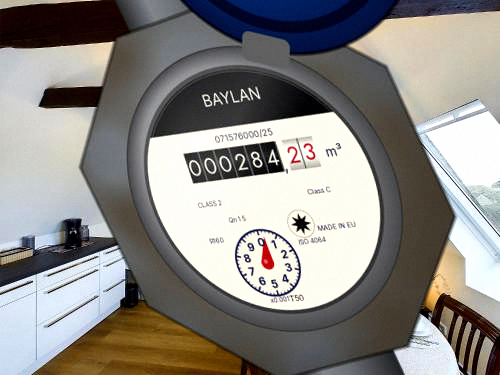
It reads value=284.230 unit=m³
